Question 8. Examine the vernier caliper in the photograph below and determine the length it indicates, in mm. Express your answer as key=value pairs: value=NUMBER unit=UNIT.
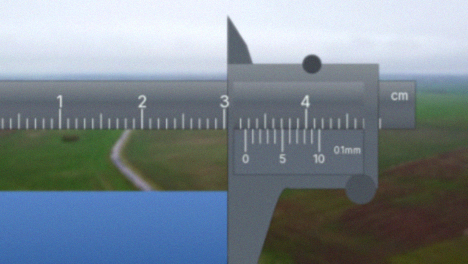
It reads value=32.6 unit=mm
